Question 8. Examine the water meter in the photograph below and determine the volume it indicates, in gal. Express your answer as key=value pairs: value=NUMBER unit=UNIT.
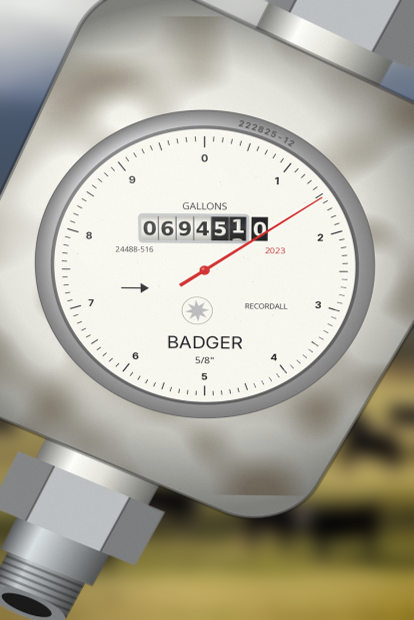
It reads value=694511.5 unit=gal
